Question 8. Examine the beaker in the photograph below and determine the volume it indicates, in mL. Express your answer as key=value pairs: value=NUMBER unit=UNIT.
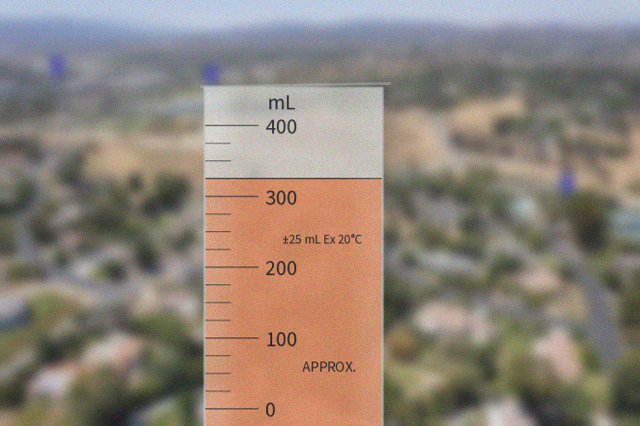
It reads value=325 unit=mL
